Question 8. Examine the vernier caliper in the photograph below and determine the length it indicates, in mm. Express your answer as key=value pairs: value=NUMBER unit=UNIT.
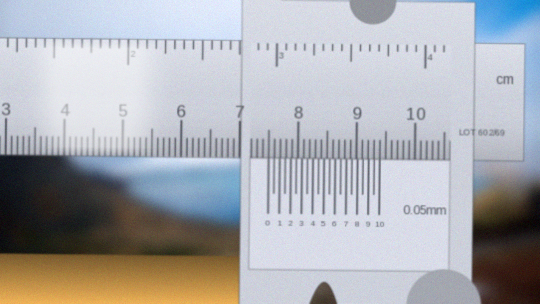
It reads value=75.0 unit=mm
